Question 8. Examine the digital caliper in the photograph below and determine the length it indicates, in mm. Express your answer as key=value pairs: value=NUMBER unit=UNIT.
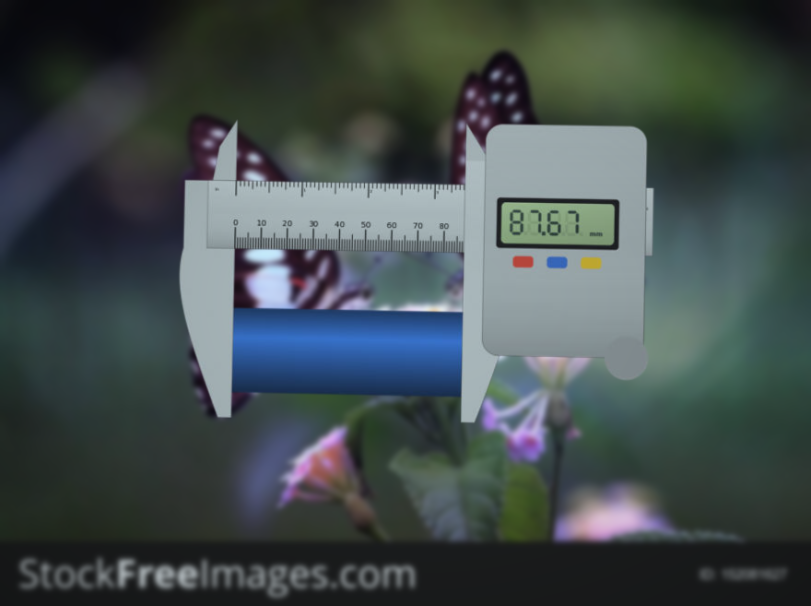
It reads value=87.67 unit=mm
